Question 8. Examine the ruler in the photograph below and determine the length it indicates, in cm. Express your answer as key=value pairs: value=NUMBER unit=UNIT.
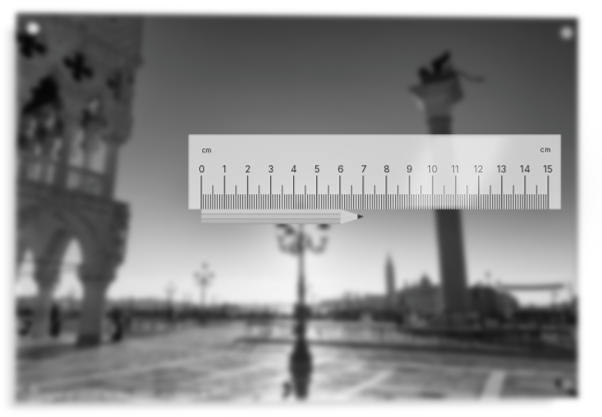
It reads value=7 unit=cm
